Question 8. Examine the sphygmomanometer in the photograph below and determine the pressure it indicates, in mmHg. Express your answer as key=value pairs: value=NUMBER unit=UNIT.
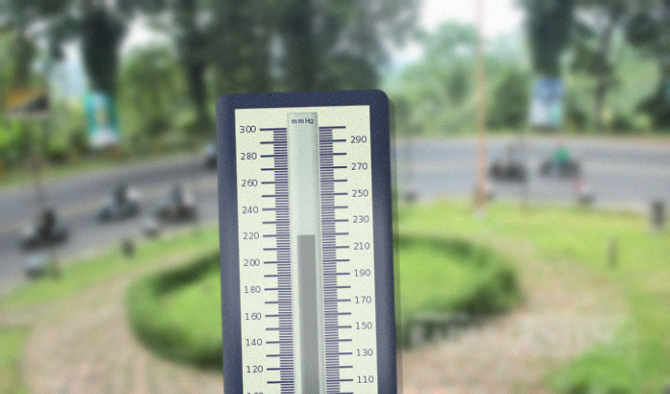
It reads value=220 unit=mmHg
